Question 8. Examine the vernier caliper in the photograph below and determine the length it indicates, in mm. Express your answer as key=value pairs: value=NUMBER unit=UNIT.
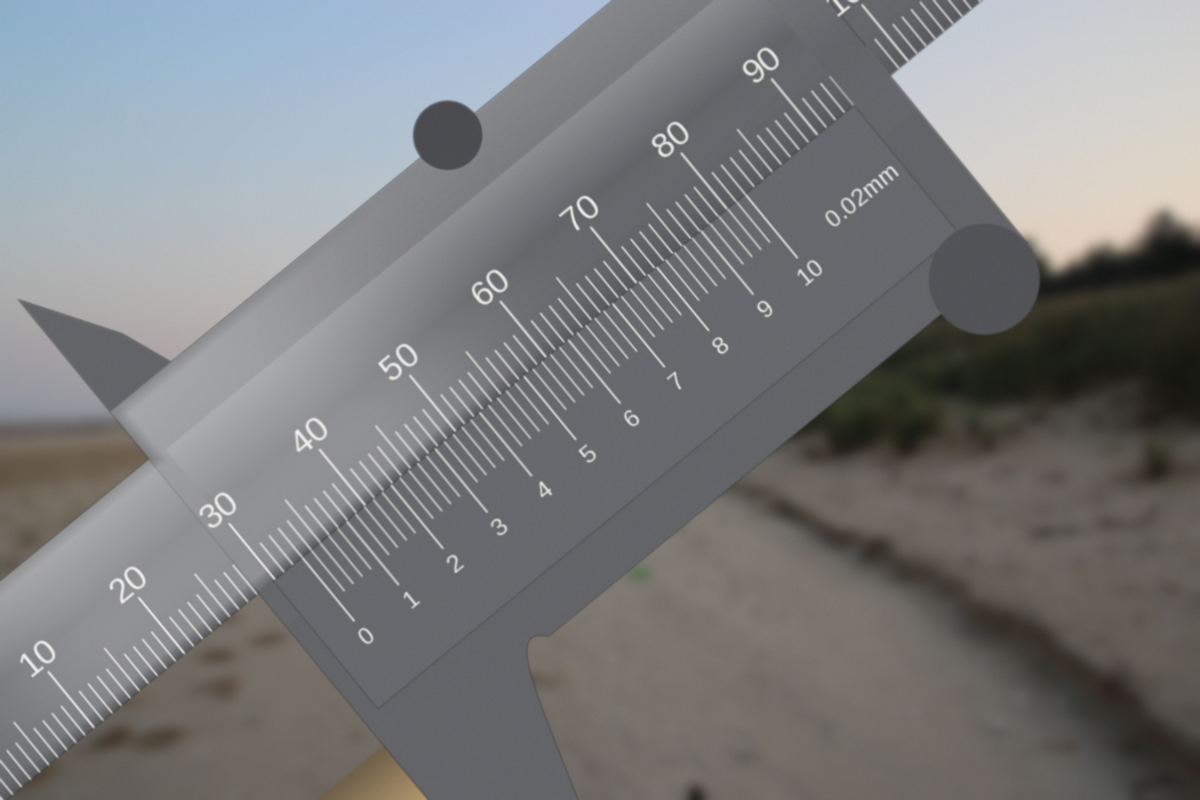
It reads value=33.0 unit=mm
